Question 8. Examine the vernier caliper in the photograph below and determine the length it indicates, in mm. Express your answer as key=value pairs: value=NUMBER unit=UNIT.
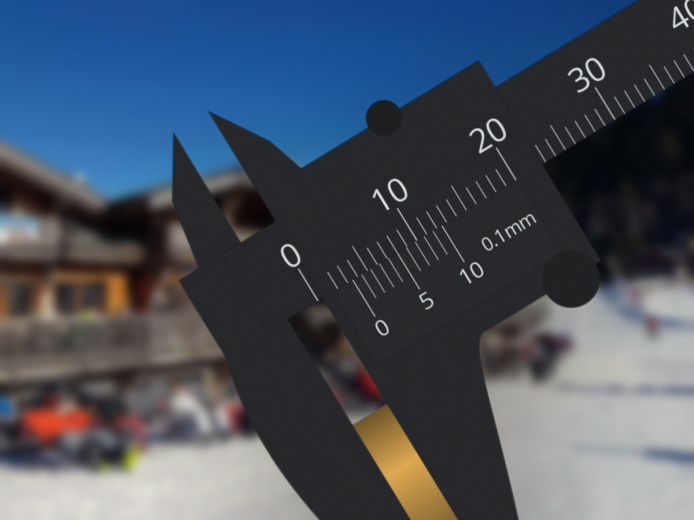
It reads value=3.5 unit=mm
